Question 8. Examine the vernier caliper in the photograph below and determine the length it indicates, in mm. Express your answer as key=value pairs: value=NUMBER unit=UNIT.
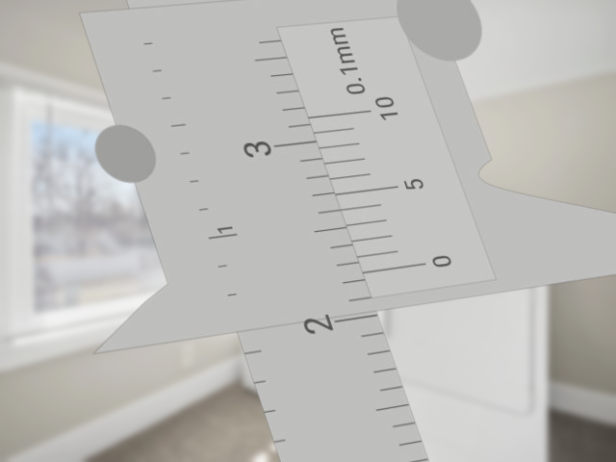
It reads value=22.4 unit=mm
